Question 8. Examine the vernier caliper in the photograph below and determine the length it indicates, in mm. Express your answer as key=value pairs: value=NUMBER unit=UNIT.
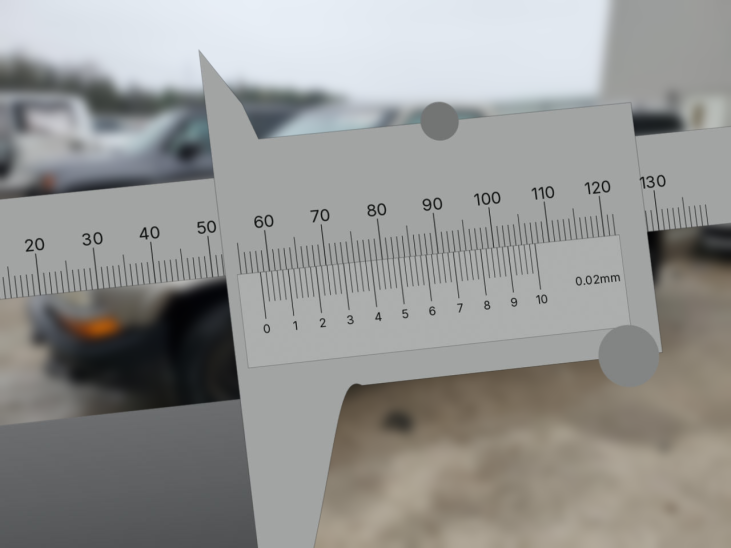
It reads value=58.4 unit=mm
